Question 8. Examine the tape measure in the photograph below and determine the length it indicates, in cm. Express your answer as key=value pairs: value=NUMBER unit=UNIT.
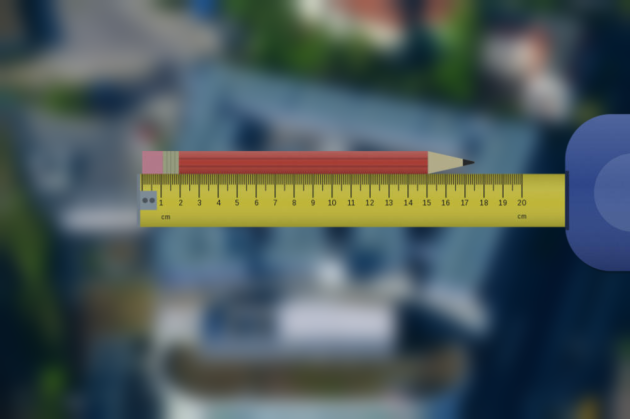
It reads value=17.5 unit=cm
